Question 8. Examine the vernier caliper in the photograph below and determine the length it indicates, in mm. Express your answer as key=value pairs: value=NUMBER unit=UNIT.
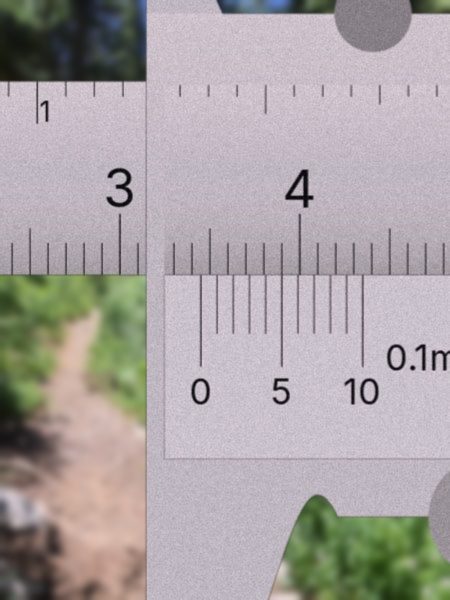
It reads value=34.5 unit=mm
